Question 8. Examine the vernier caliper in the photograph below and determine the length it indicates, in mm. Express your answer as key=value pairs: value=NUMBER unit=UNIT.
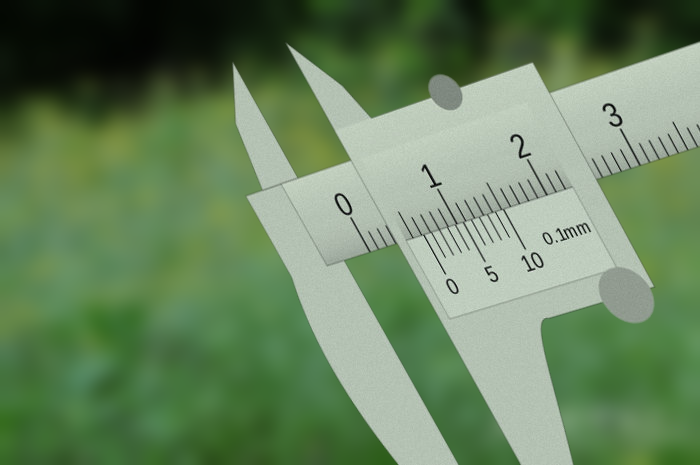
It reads value=6.2 unit=mm
